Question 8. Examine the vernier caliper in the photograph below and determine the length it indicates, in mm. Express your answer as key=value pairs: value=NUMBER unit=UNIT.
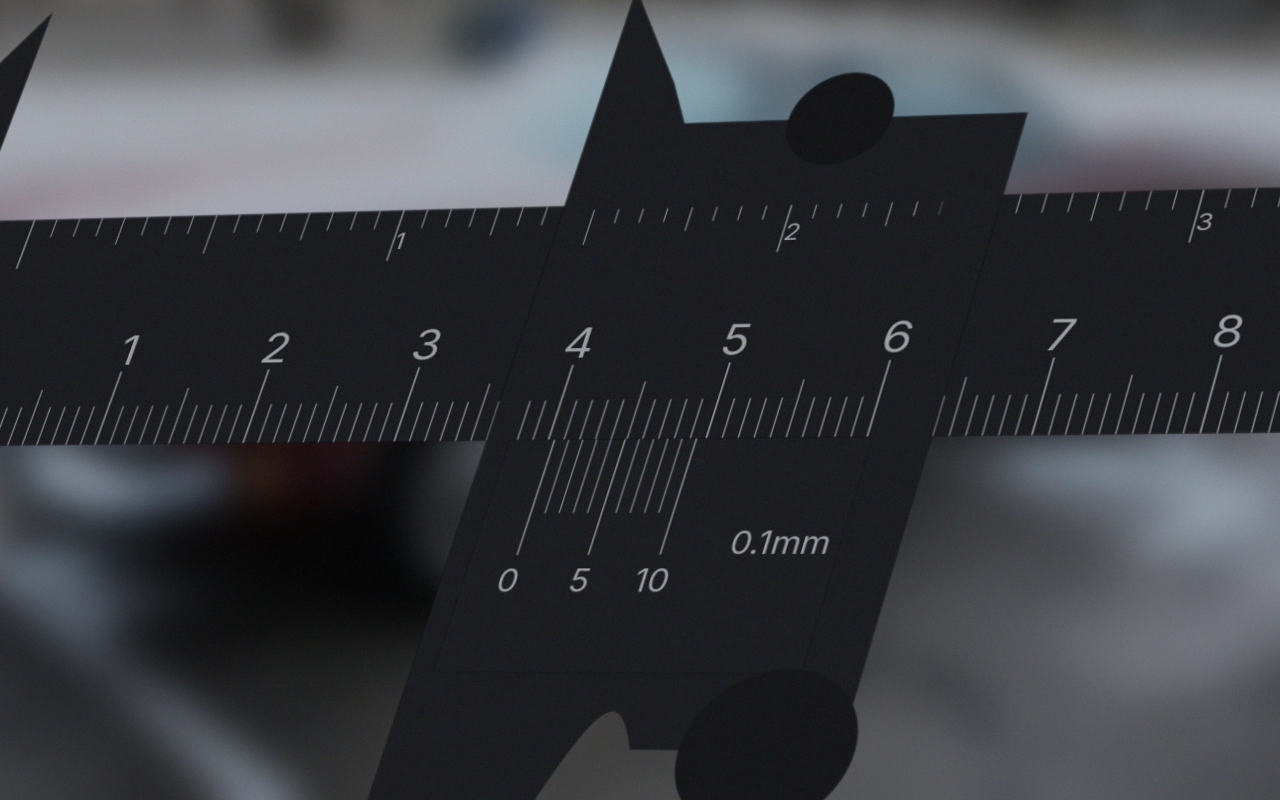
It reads value=40.4 unit=mm
